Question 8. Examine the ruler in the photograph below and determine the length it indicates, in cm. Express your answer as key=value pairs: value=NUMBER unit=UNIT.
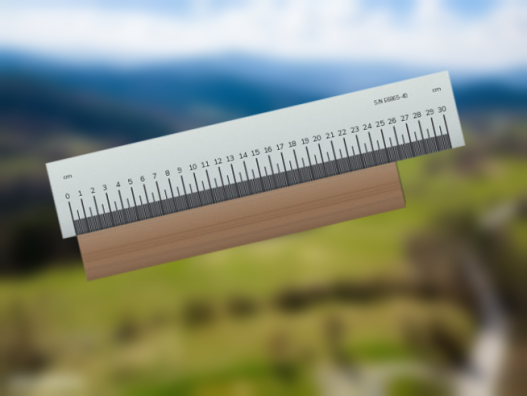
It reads value=25.5 unit=cm
